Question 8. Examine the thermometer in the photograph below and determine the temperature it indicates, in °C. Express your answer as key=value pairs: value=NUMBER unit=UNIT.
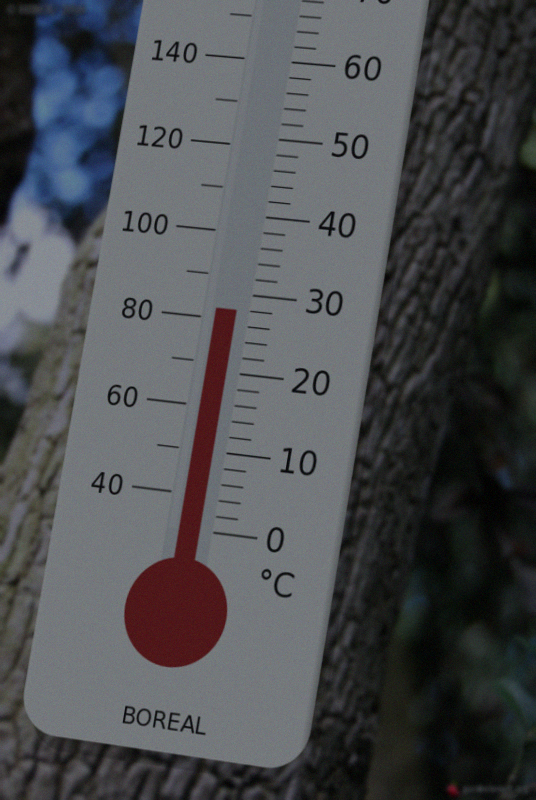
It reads value=28 unit=°C
